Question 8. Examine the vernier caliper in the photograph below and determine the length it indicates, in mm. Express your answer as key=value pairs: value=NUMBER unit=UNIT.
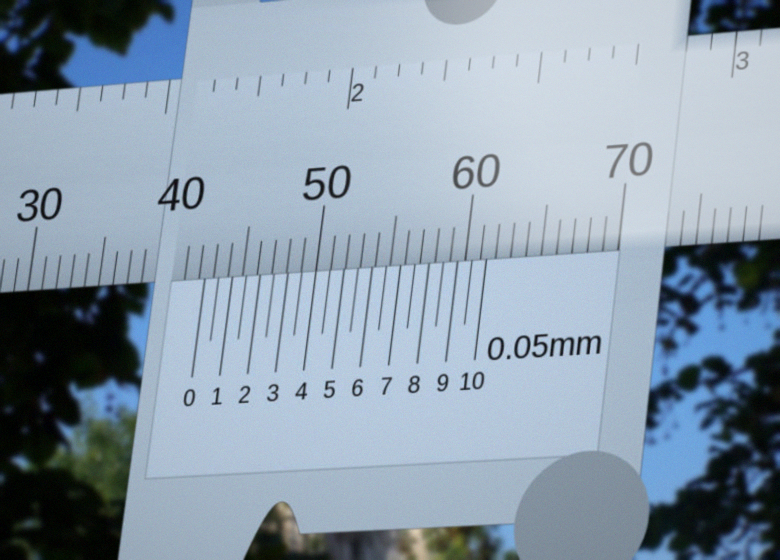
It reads value=42.4 unit=mm
